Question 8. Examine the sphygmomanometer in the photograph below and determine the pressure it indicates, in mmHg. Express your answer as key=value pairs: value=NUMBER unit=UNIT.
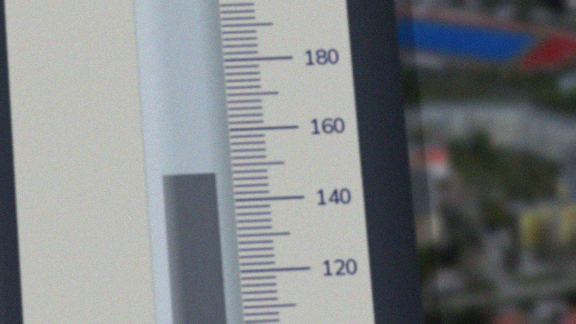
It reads value=148 unit=mmHg
